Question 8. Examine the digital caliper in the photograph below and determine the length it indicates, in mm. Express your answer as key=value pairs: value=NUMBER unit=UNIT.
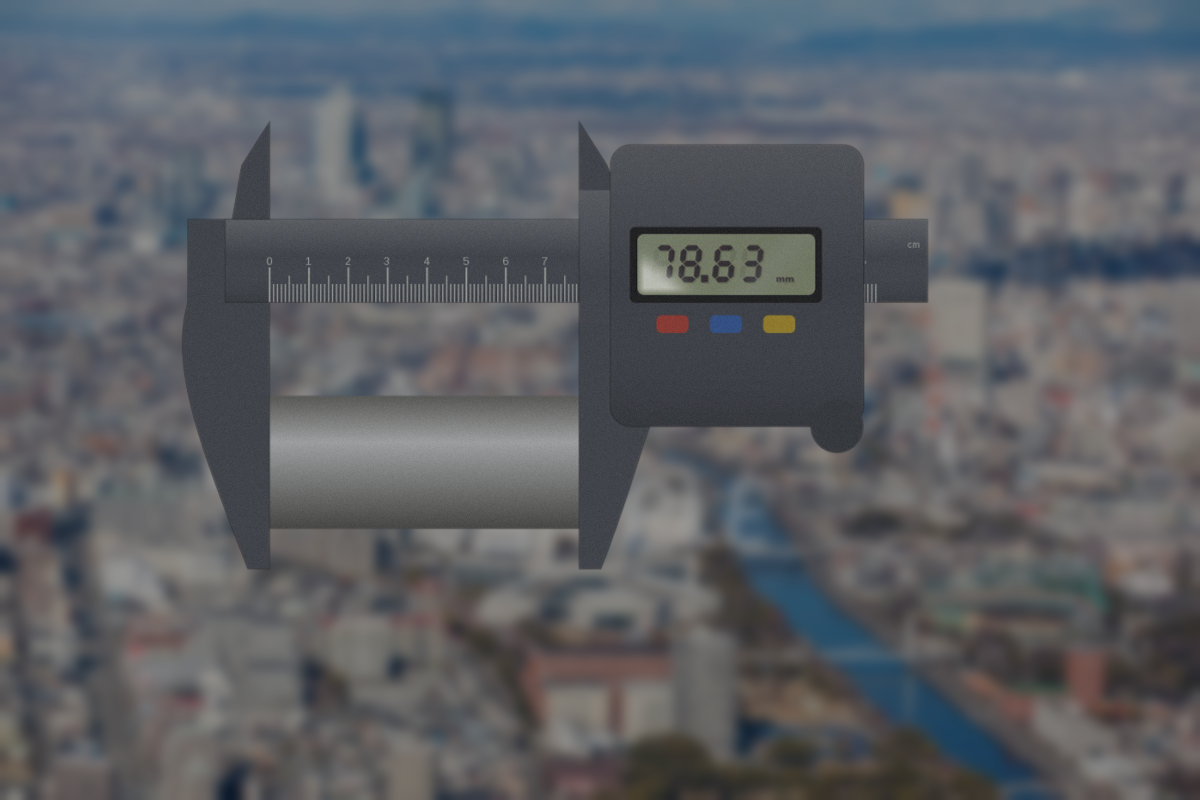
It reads value=78.63 unit=mm
